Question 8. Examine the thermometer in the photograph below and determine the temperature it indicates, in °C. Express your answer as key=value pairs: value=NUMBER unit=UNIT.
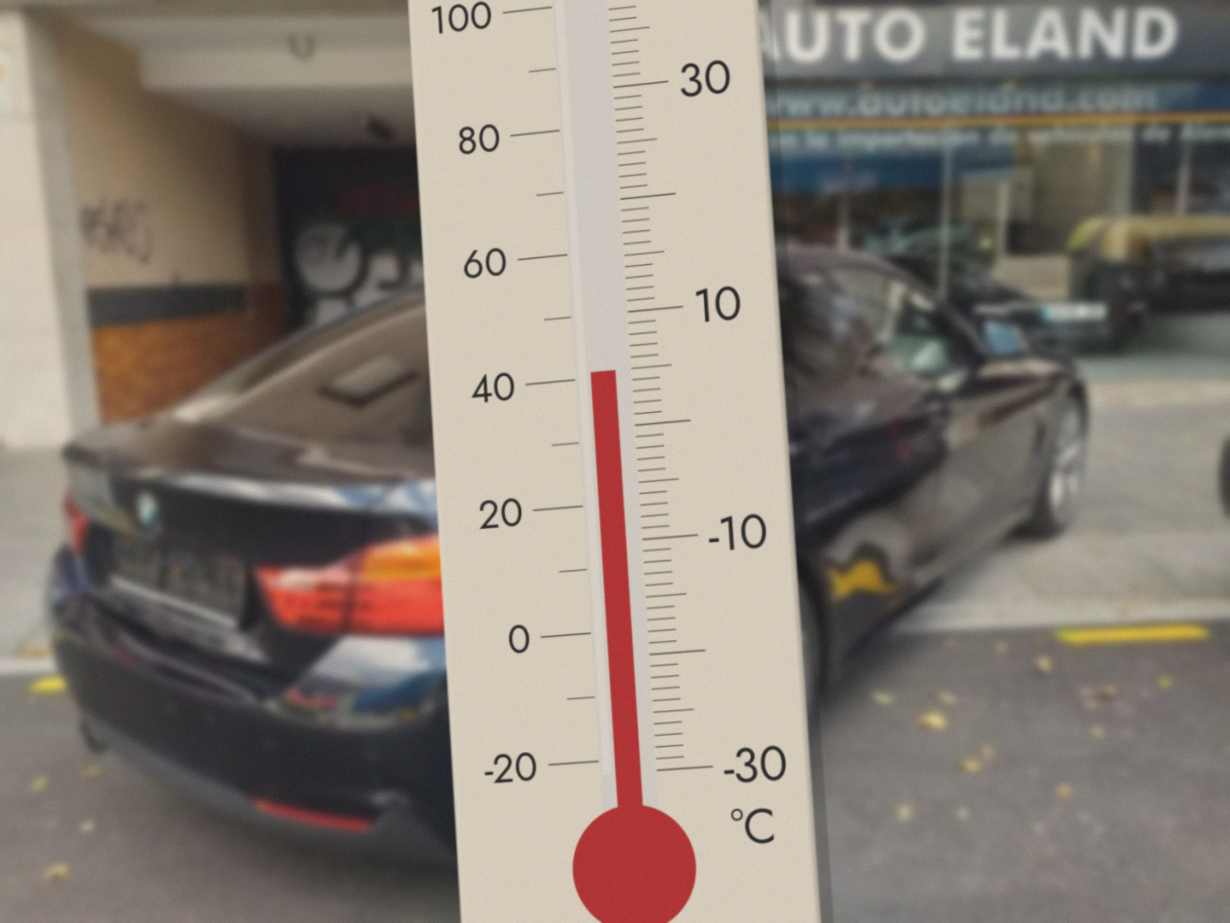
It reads value=5 unit=°C
